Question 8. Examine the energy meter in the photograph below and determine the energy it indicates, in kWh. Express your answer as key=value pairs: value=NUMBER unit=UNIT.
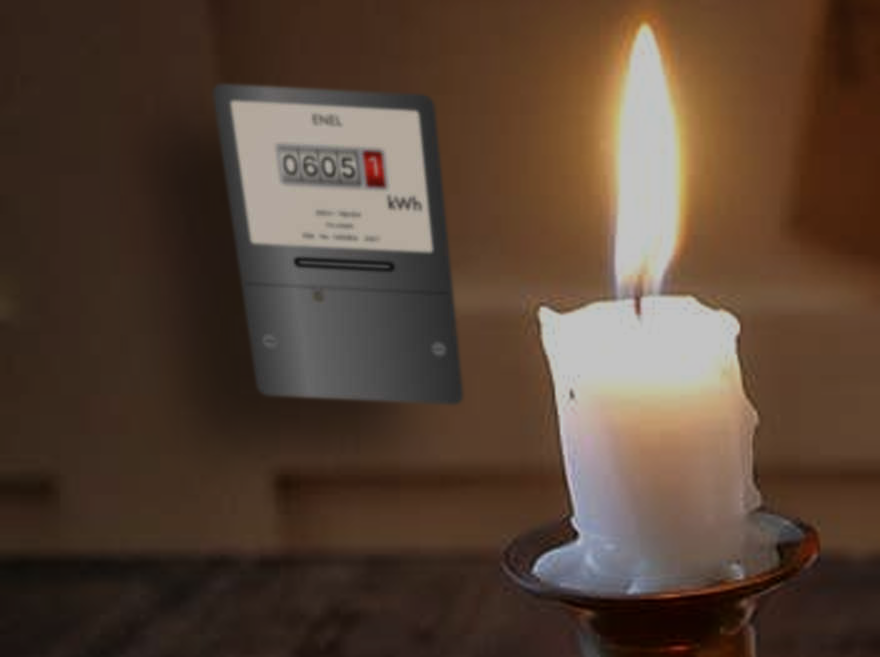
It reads value=605.1 unit=kWh
